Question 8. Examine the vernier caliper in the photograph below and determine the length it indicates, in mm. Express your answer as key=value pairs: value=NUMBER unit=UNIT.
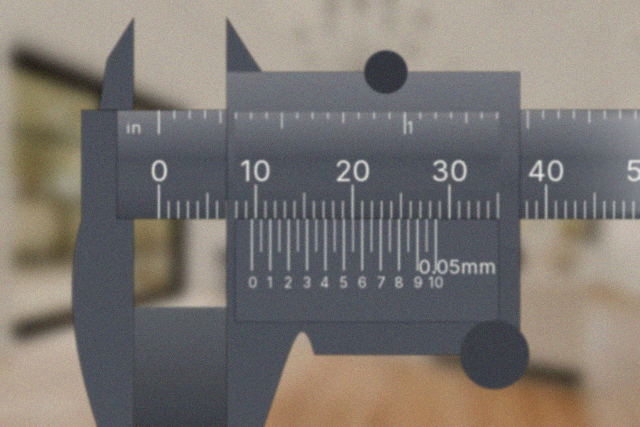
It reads value=9.6 unit=mm
